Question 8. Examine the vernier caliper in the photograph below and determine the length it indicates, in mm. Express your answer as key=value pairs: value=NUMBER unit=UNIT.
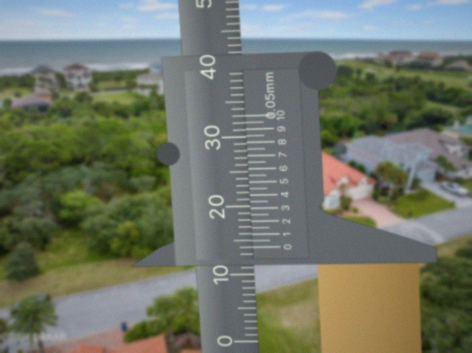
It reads value=14.0 unit=mm
